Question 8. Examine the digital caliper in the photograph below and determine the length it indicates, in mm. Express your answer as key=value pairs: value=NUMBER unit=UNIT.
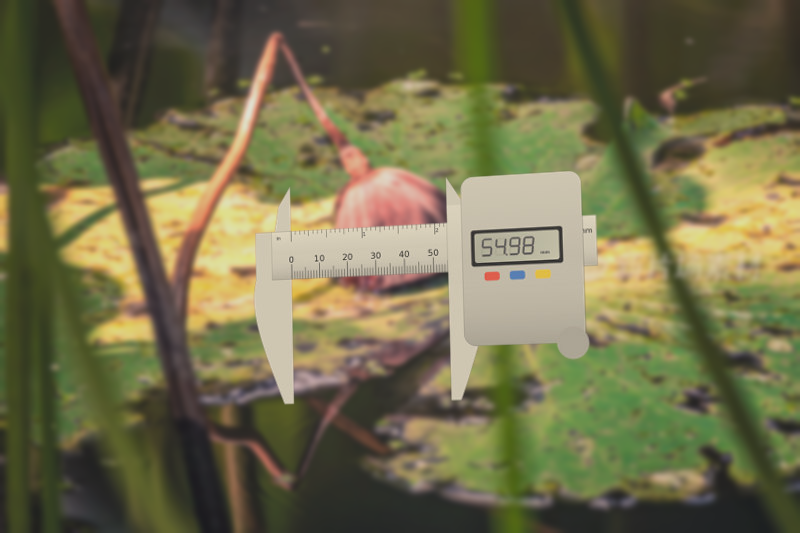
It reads value=54.98 unit=mm
